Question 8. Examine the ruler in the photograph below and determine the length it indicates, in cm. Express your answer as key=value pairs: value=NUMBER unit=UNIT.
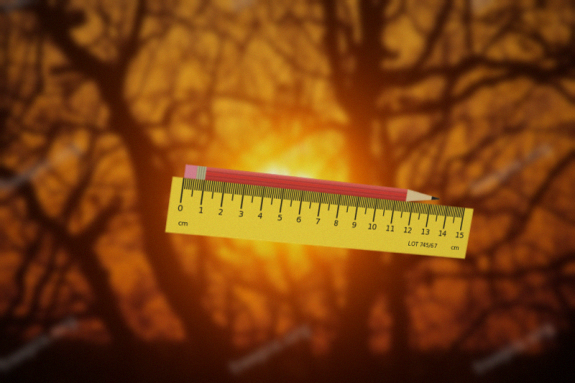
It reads value=13.5 unit=cm
